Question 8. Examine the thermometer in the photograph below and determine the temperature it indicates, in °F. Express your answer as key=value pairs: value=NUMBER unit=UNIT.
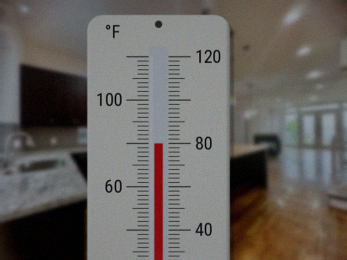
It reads value=80 unit=°F
